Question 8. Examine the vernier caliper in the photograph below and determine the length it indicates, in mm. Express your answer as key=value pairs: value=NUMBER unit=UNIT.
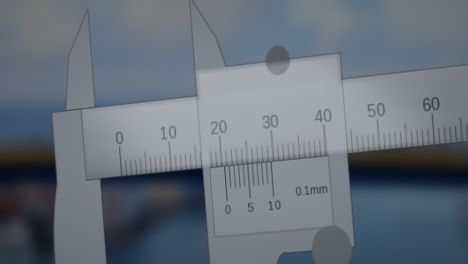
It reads value=20.5 unit=mm
